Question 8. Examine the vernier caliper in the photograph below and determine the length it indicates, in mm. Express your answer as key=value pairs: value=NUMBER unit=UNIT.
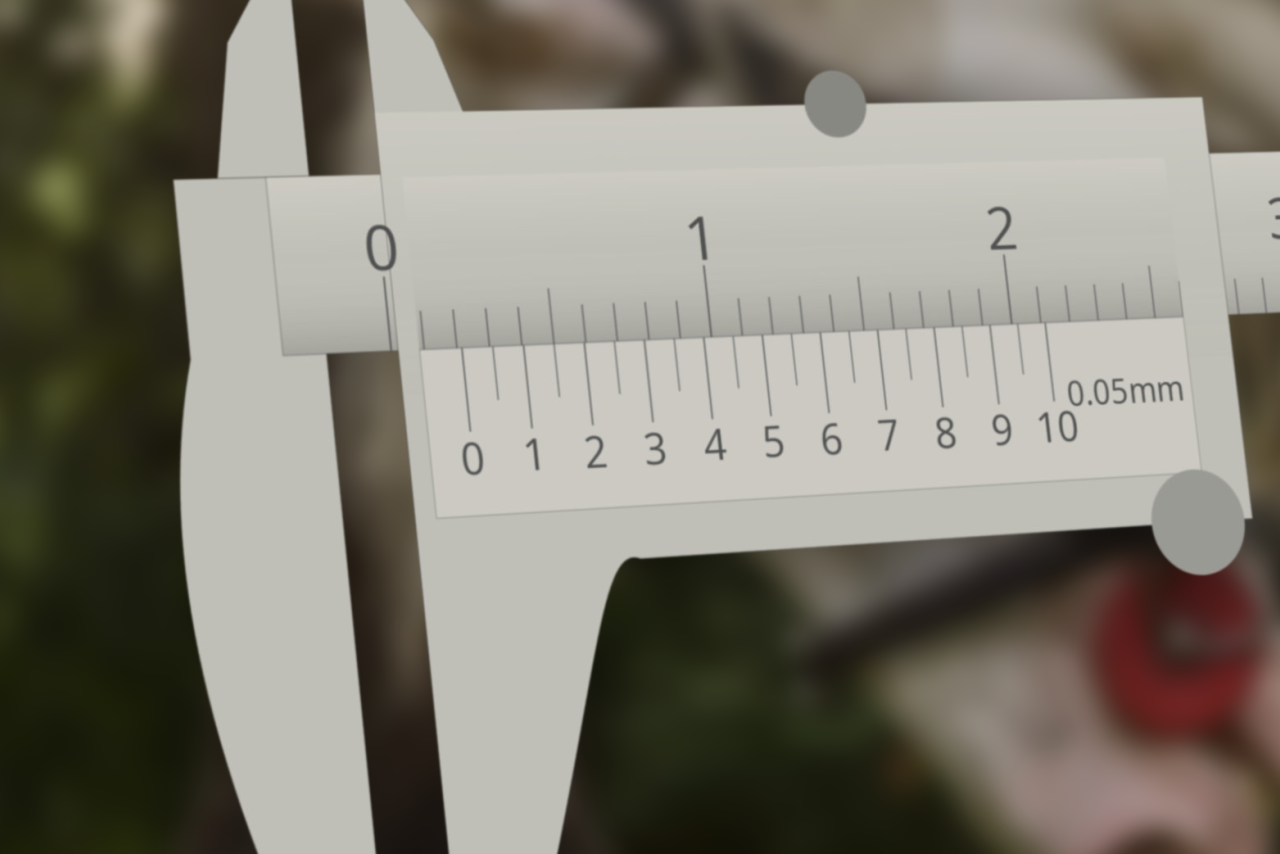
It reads value=2.15 unit=mm
